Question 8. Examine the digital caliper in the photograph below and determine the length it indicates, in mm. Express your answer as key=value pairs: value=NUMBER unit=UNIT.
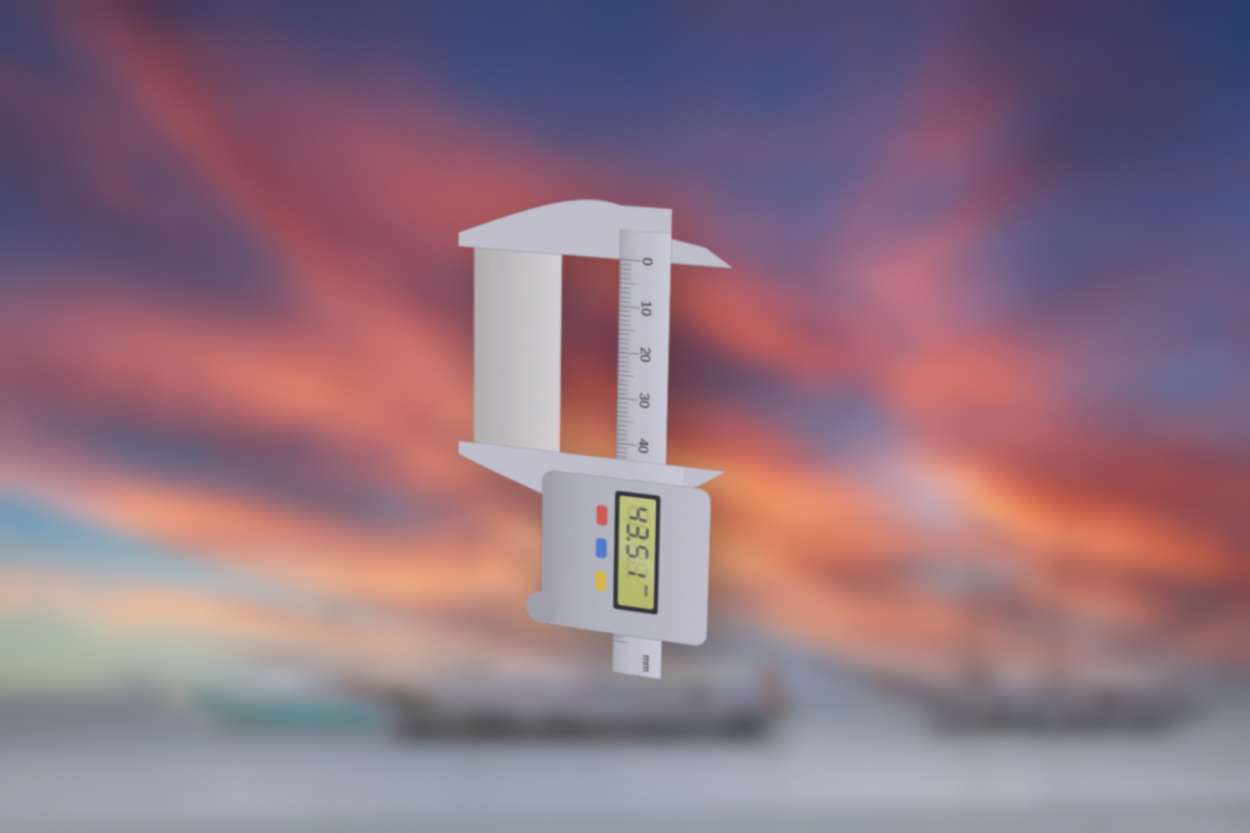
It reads value=43.51 unit=mm
